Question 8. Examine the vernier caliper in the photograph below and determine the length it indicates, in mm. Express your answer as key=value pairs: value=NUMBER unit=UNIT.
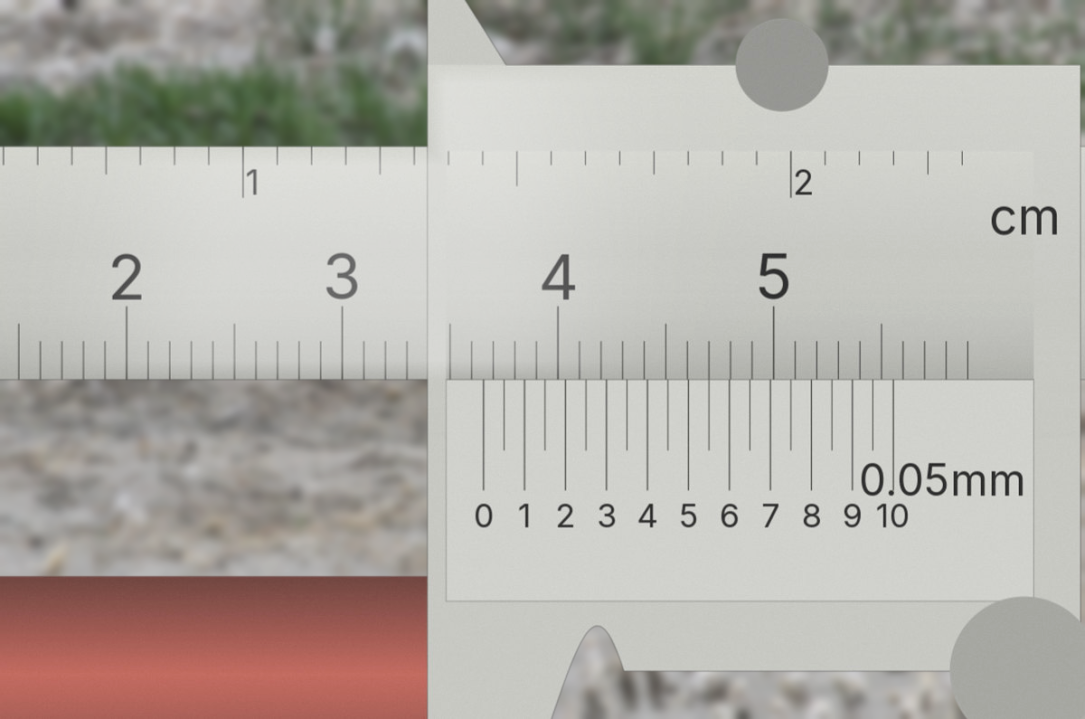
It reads value=36.55 unit=mm
